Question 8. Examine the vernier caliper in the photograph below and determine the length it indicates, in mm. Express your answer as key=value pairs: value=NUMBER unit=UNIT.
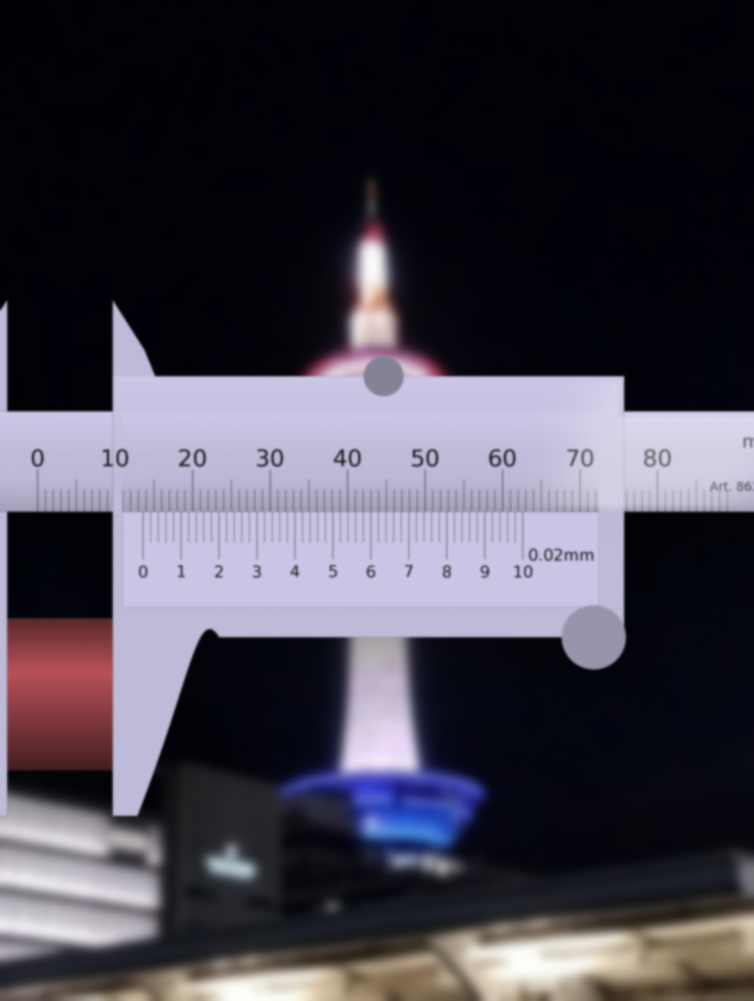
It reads value=13.6 unit=mm
